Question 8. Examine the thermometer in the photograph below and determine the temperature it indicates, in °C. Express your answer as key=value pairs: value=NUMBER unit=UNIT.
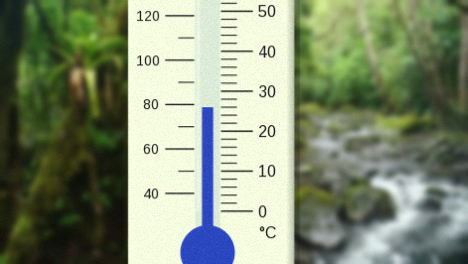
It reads value=26 unit=°C
